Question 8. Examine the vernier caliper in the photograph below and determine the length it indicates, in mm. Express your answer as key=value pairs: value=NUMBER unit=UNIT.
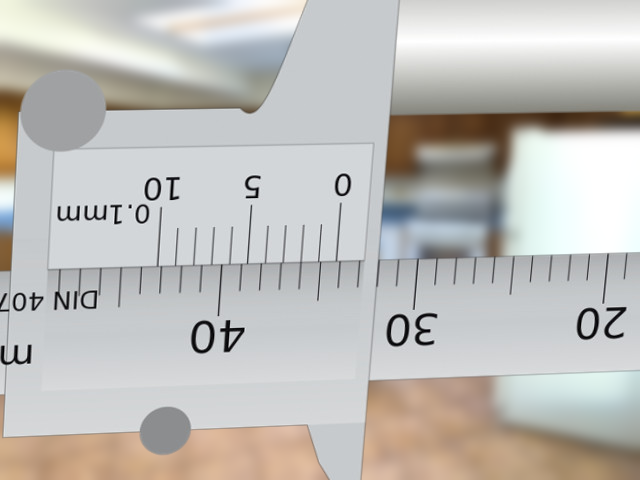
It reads value=34.2 unit=mm
